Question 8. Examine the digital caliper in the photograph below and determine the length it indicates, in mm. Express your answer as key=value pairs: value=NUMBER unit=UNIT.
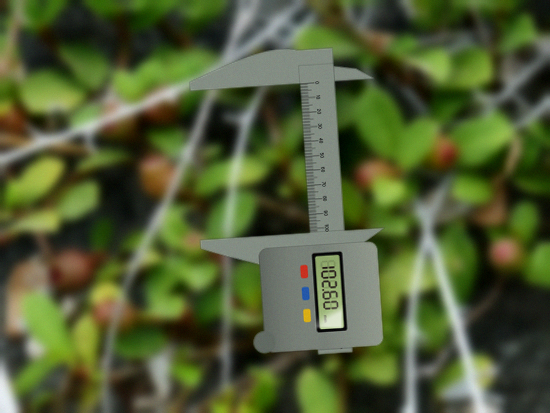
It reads value=102.60 unit=mm
